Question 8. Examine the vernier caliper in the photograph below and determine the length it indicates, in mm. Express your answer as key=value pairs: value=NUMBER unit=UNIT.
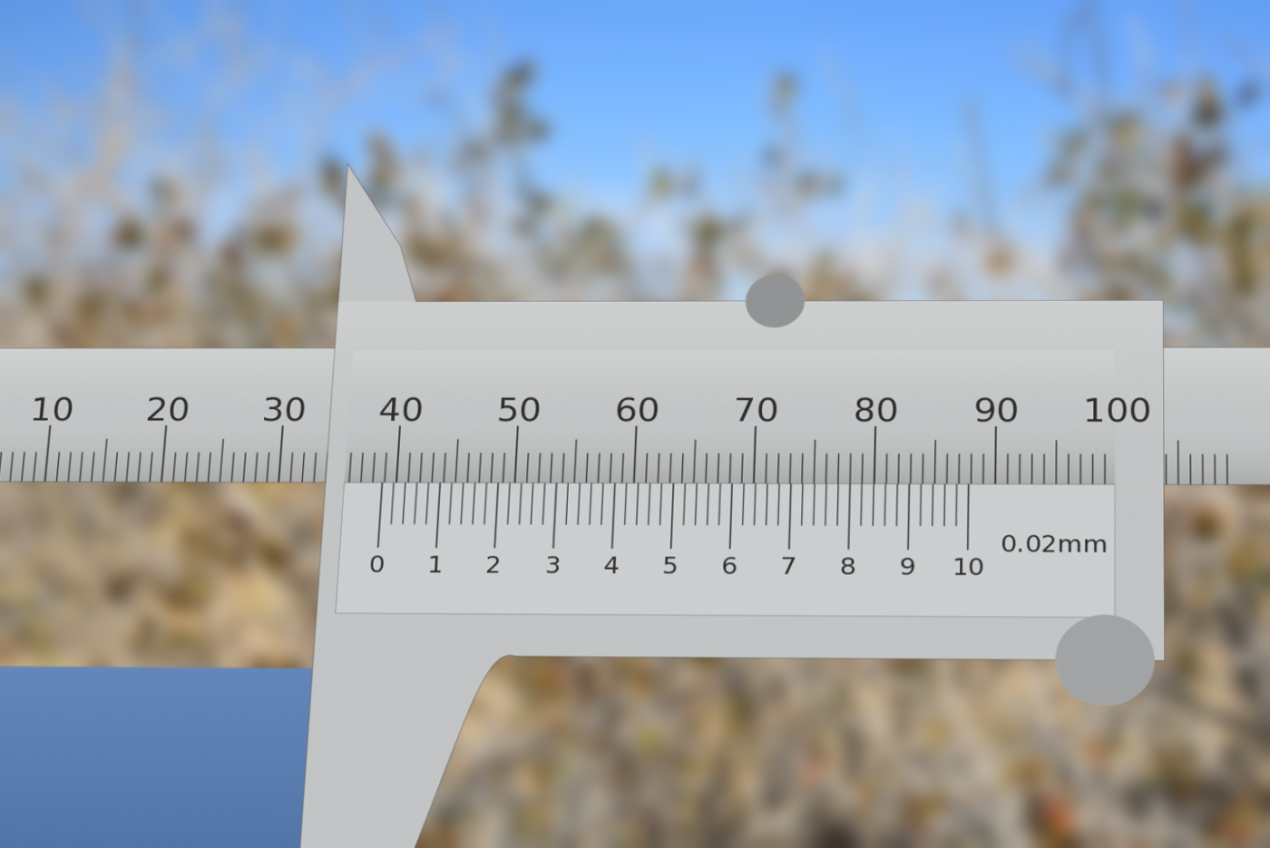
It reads value=38.8 unit=mm
